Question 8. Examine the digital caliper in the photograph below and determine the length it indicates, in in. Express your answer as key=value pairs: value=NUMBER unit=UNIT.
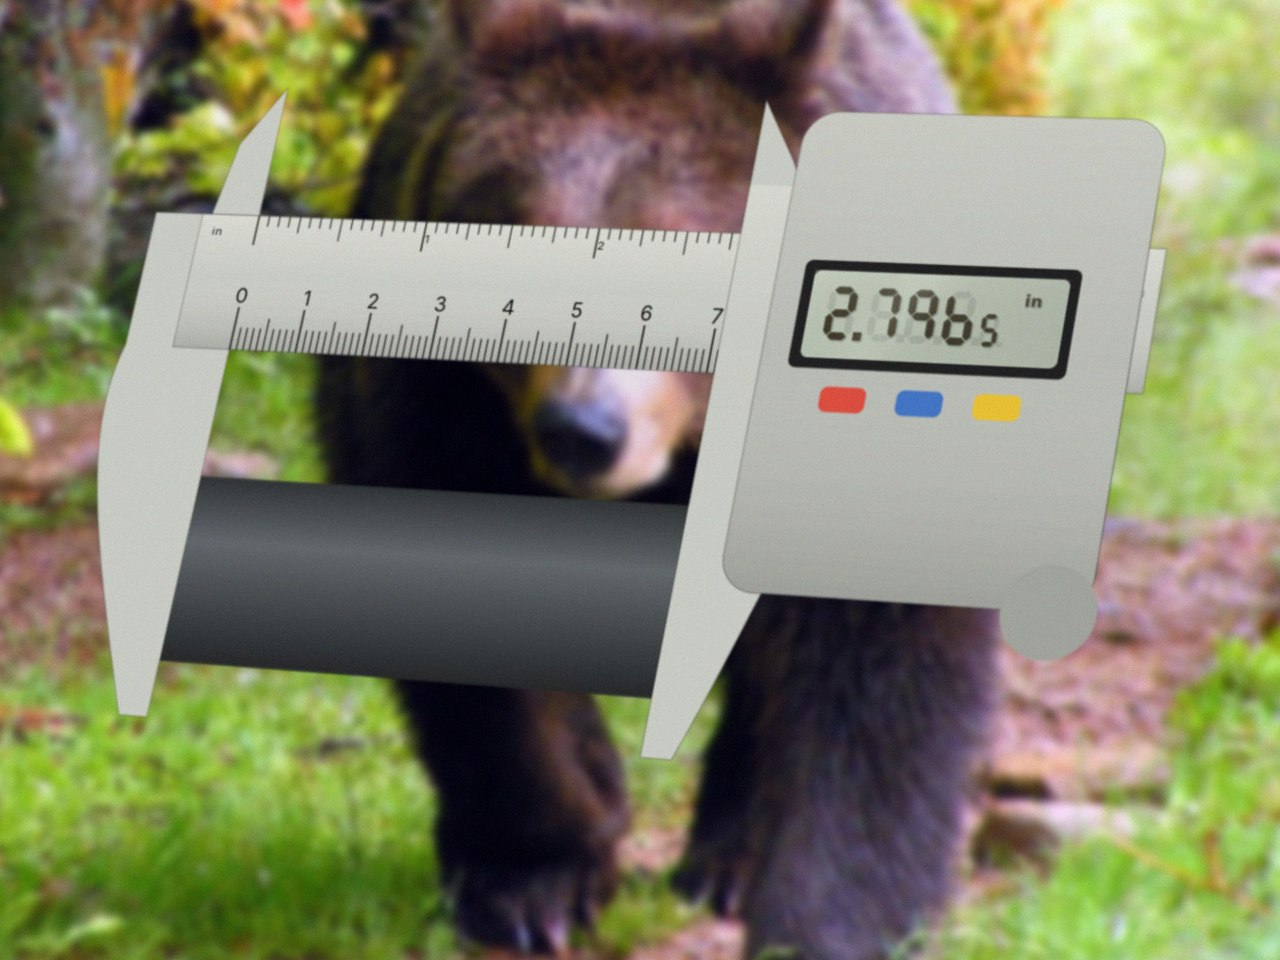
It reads value=2.7965 unit=in
